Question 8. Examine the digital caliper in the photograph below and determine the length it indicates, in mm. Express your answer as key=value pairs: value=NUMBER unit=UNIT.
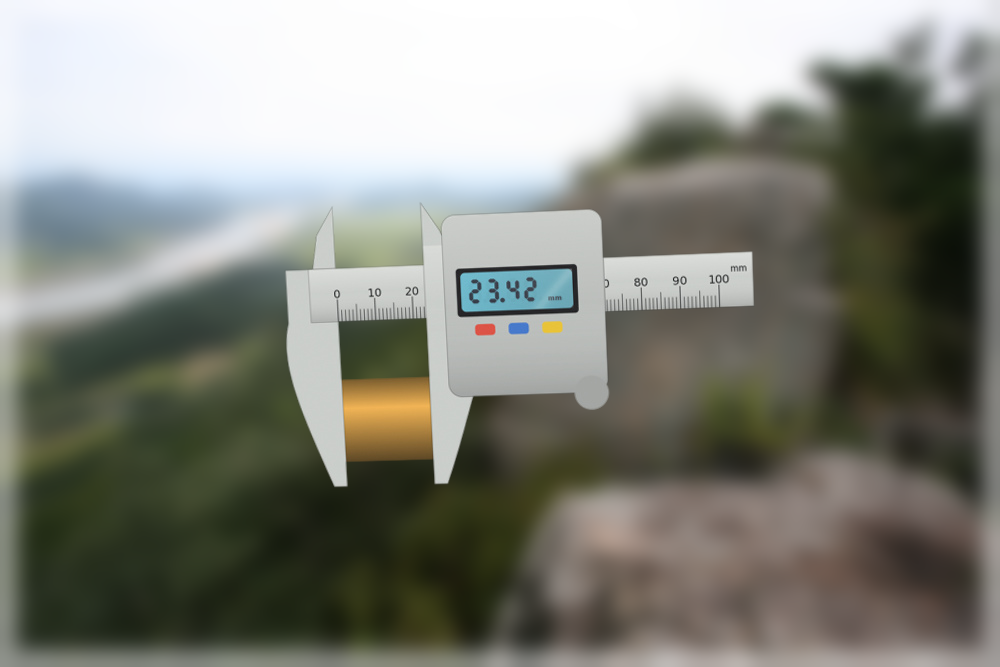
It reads value=23.42 unit=mm
